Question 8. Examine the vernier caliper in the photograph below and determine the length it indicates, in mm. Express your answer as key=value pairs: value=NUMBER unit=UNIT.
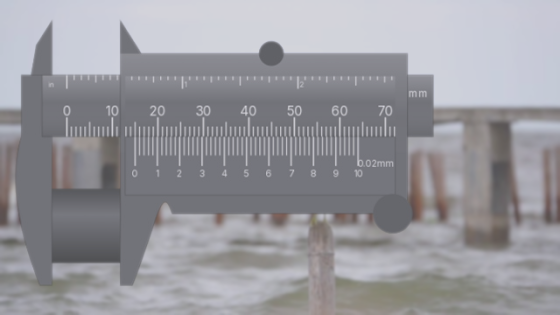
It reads value=15.0 unit=mm
